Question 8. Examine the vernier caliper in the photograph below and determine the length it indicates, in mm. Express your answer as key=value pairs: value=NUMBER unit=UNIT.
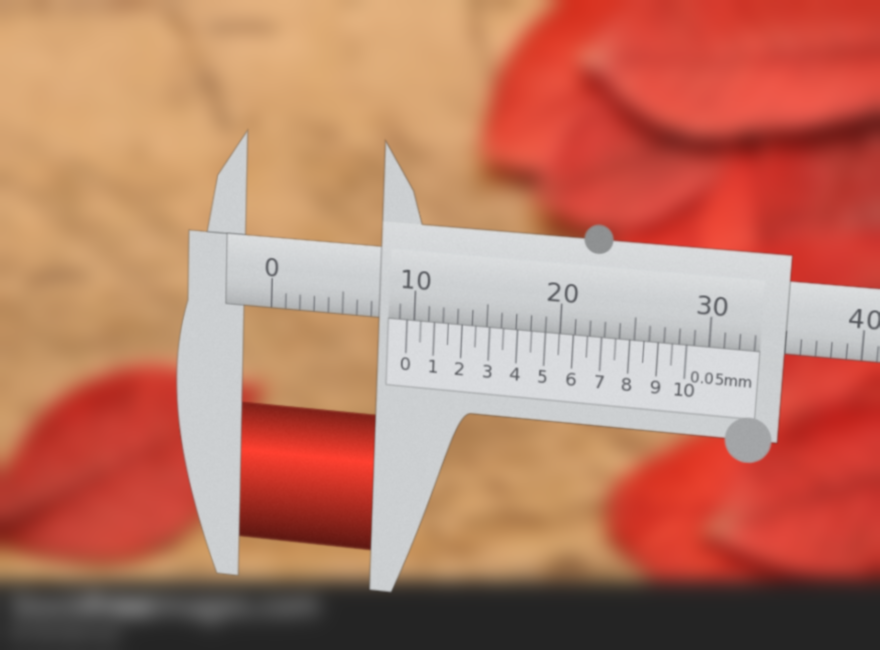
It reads value=9.5 unit=mm
